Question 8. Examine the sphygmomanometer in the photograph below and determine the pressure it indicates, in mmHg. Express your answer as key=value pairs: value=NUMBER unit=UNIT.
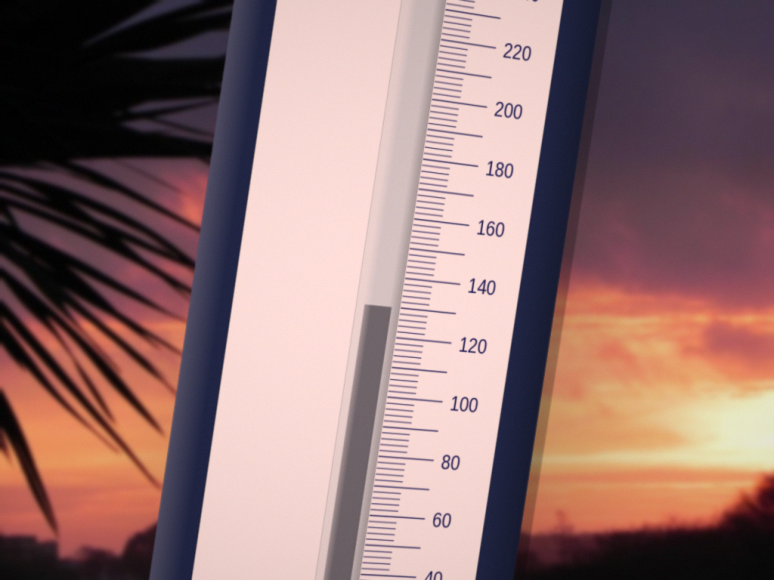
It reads value=130 unit=mmHg
